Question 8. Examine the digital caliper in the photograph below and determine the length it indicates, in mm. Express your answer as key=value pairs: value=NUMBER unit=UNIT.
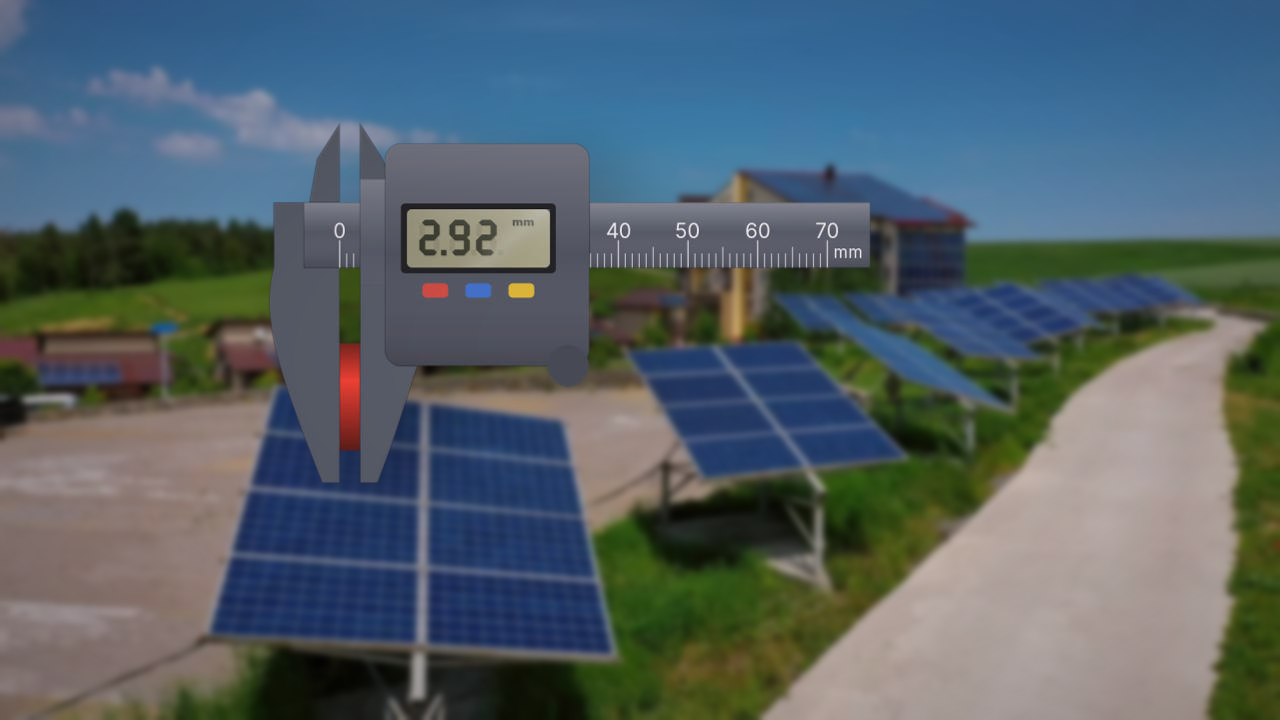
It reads value=2.92 unit=mm
